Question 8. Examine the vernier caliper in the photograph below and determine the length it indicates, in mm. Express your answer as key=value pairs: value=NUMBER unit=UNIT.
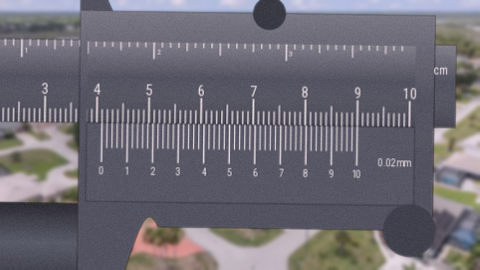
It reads value=41.0 unit=mm
